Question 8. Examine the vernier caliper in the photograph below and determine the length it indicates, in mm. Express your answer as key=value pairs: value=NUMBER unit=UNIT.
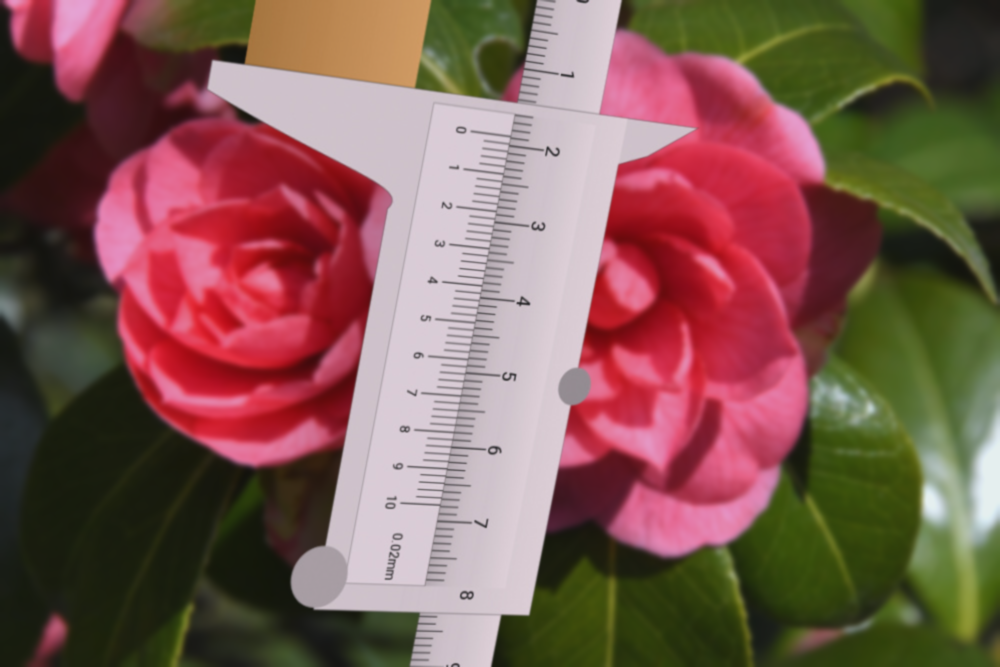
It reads value=18.8 unit=mm
